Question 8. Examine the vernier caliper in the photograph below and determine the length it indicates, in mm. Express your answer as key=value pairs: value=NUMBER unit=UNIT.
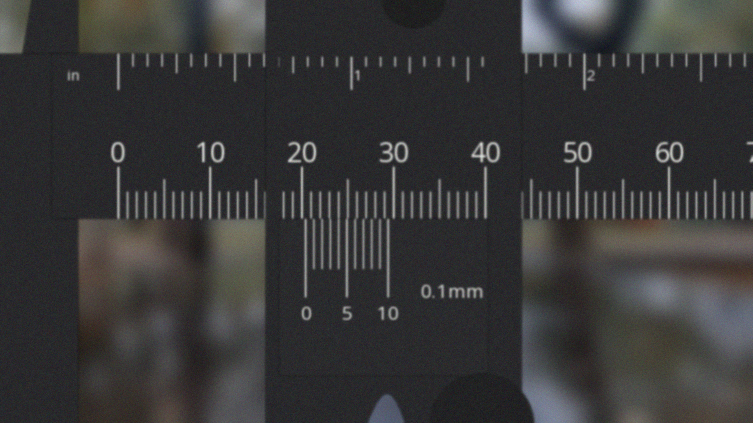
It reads value=20.4 unit=mm
